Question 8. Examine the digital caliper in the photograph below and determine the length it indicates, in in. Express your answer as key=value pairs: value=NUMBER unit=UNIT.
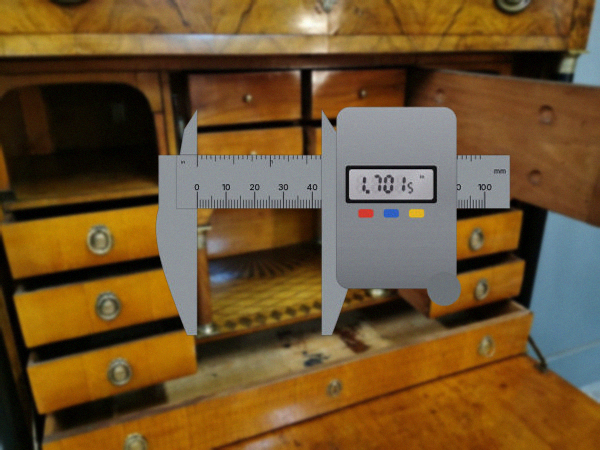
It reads value=1.7015 unit=in
